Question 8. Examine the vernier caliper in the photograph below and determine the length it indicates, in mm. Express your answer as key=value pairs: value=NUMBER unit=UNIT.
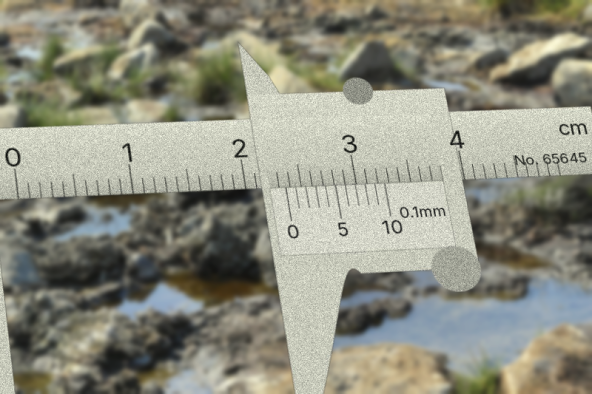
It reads value=23.6 unit=mm
